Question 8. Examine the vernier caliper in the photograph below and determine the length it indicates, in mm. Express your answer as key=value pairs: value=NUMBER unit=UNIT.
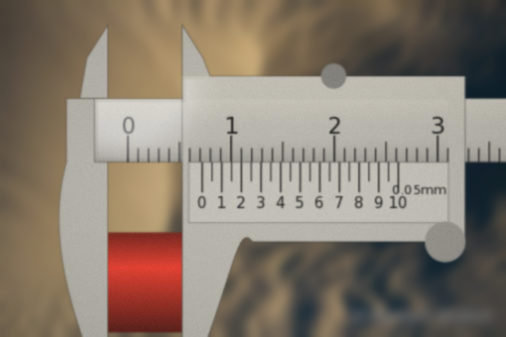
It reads value=7.2 unit=mm
